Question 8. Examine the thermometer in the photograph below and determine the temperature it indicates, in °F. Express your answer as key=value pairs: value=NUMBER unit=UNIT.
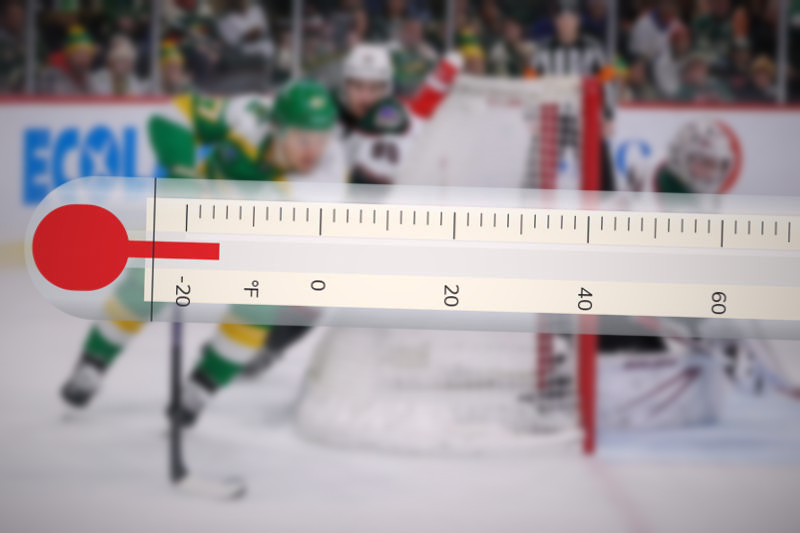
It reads value=-15 unit=°F
